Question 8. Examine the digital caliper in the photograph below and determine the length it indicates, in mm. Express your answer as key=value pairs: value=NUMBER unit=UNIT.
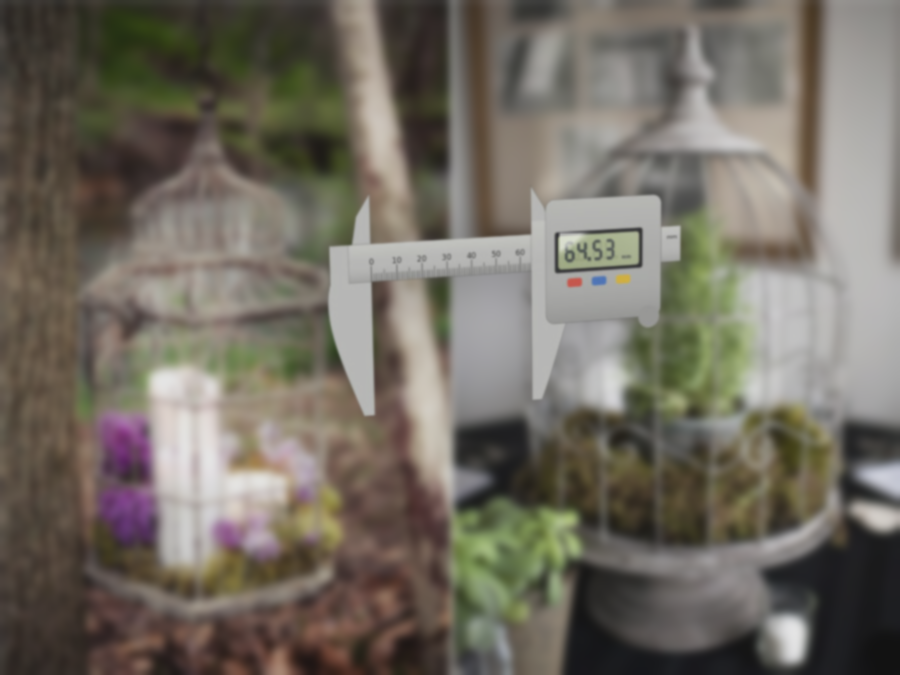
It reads value=64.53 unit=mm
